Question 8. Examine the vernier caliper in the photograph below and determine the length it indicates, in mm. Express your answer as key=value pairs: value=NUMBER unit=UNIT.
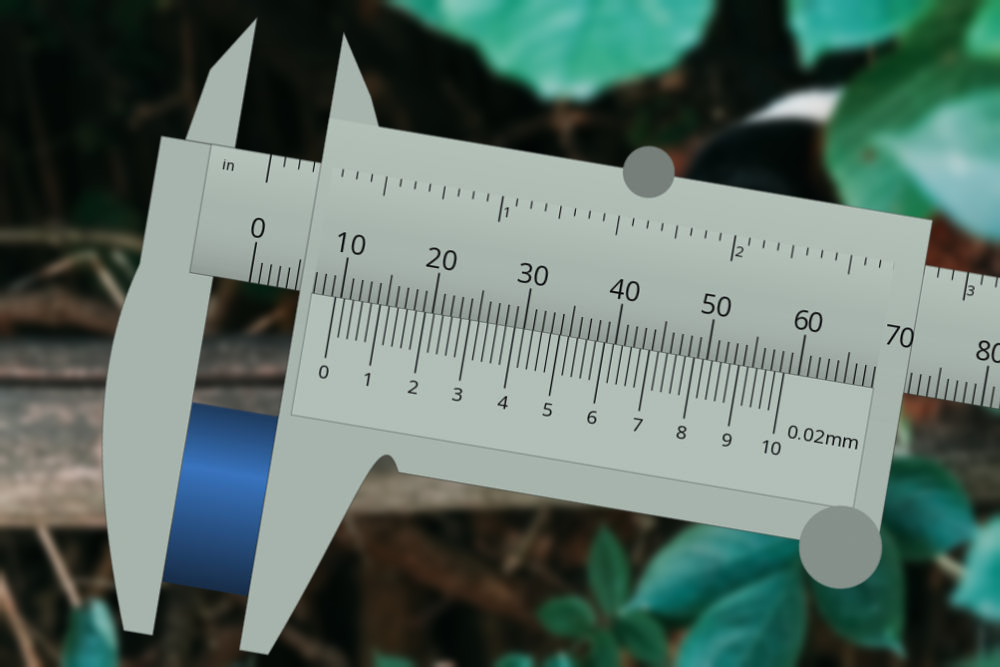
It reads value=9.4 unit=mm
